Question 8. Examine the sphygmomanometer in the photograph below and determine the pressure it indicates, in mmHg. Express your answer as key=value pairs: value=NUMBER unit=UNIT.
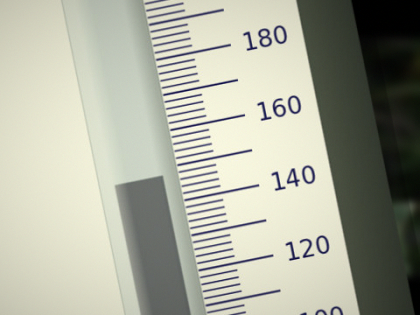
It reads value=148 unit=mmHg
